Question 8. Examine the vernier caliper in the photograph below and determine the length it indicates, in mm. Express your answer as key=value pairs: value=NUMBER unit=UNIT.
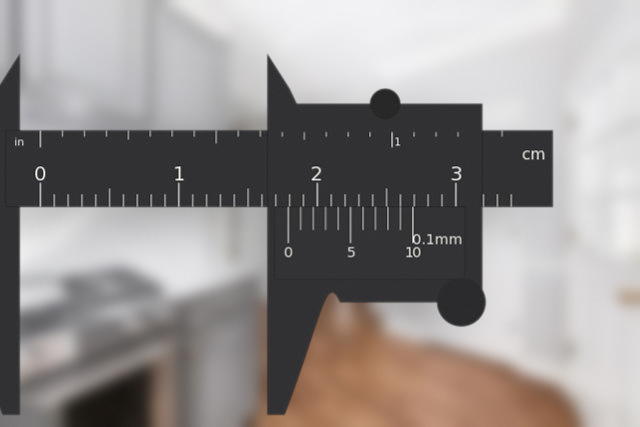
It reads value=17.9 unit=mm
